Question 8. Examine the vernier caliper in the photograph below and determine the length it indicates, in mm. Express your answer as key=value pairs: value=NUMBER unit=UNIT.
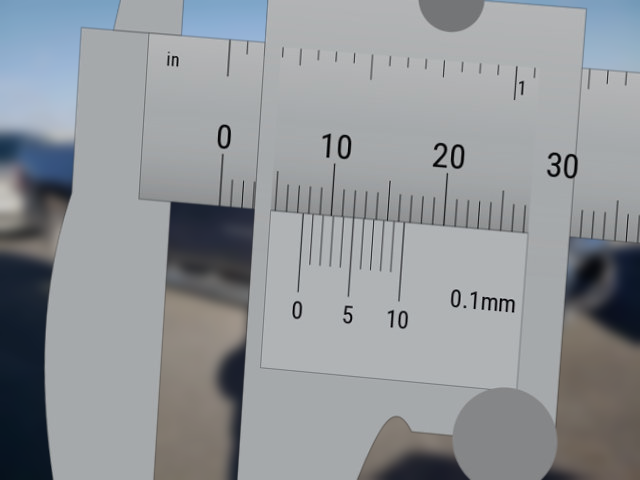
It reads value=7.5 unit=mm
